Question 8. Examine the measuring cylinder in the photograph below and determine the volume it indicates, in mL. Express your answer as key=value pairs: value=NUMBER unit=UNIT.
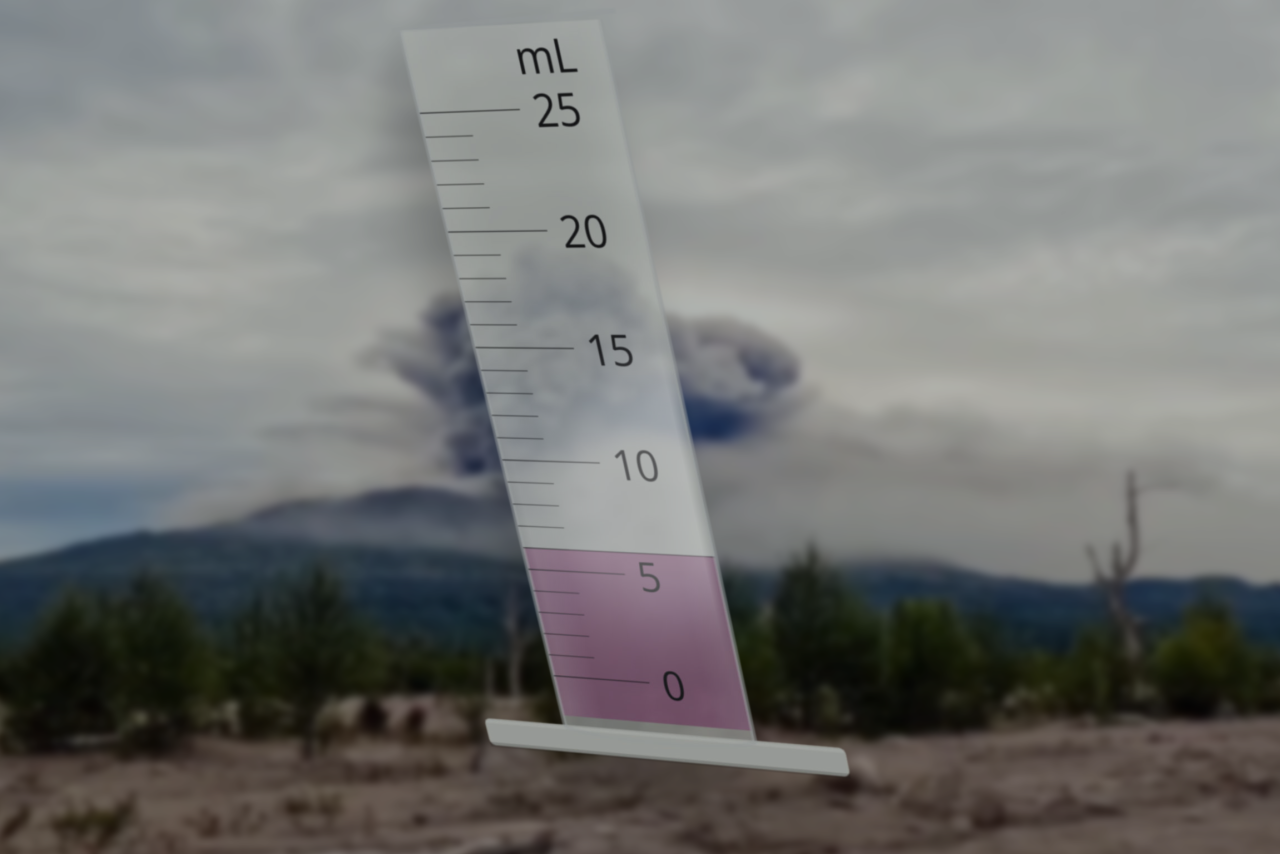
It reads value=6 unit=mL
